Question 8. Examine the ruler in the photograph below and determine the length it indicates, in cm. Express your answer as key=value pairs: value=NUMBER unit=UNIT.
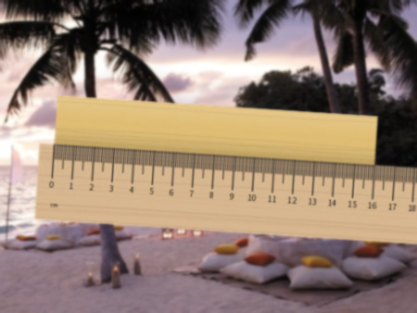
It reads value=16 unit=cm
